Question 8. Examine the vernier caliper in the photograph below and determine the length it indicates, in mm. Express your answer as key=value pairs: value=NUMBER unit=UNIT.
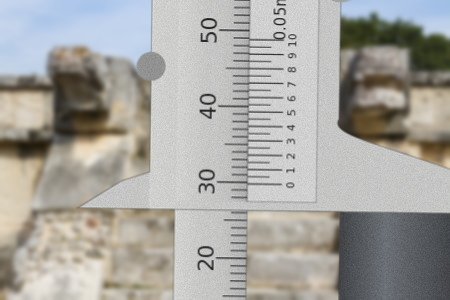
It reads value=29.8 unit=mm
